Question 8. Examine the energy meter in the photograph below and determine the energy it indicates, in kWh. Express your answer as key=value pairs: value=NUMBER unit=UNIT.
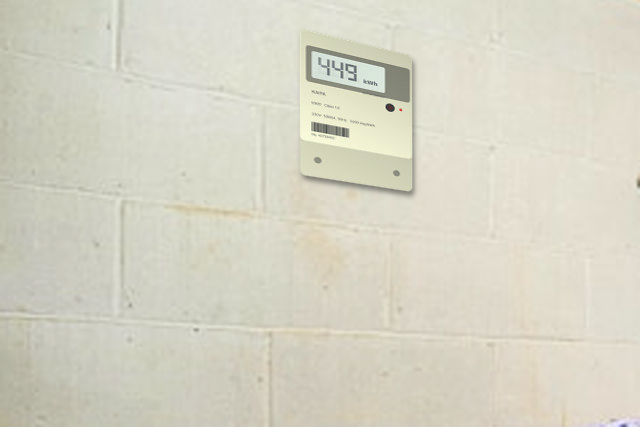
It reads value=449 unit=kWh
